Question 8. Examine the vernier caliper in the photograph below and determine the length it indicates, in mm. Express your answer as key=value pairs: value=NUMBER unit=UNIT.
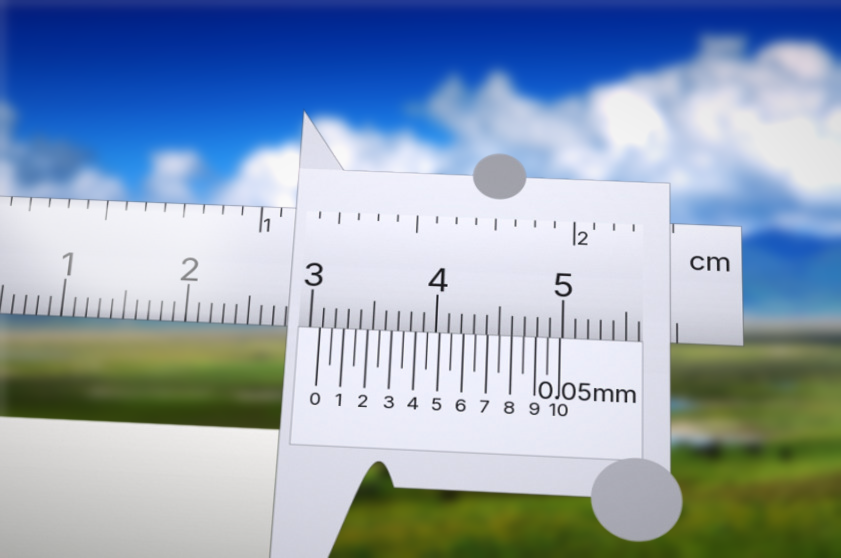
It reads value=30.8 unit=mm
